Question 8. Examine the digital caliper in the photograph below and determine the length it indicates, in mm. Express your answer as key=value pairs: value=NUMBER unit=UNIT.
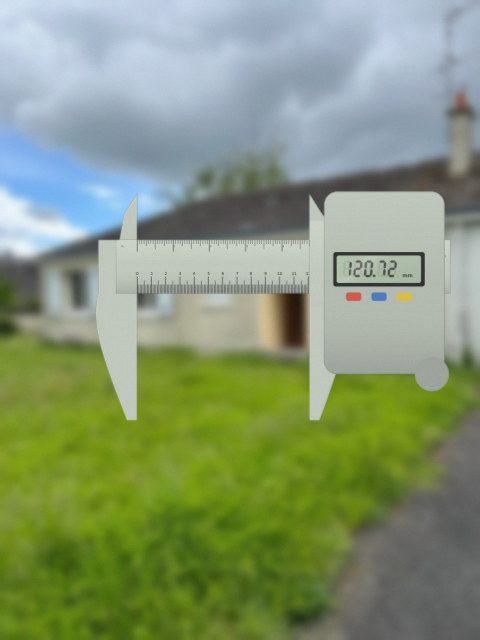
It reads value=120.72 unit=mm
